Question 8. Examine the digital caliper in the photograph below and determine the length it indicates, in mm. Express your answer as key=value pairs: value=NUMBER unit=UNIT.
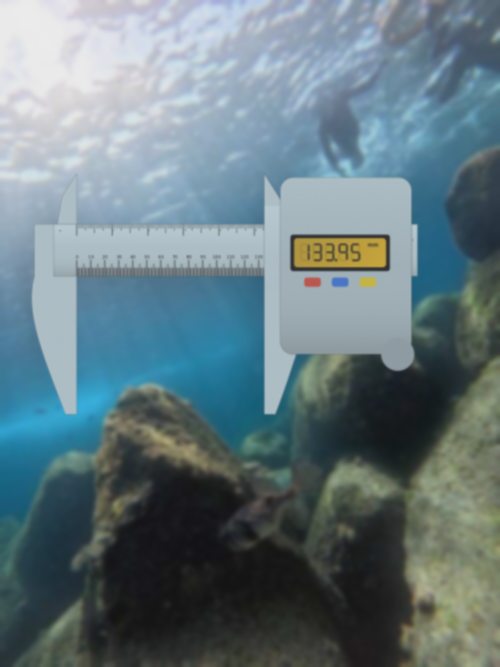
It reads value=133.95 unit=mm
